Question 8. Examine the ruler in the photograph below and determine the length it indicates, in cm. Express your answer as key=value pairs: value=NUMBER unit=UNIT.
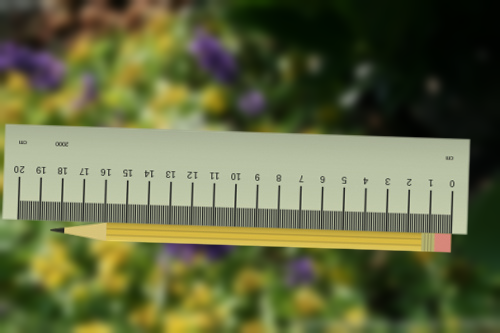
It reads value=18.5 unit=cm
